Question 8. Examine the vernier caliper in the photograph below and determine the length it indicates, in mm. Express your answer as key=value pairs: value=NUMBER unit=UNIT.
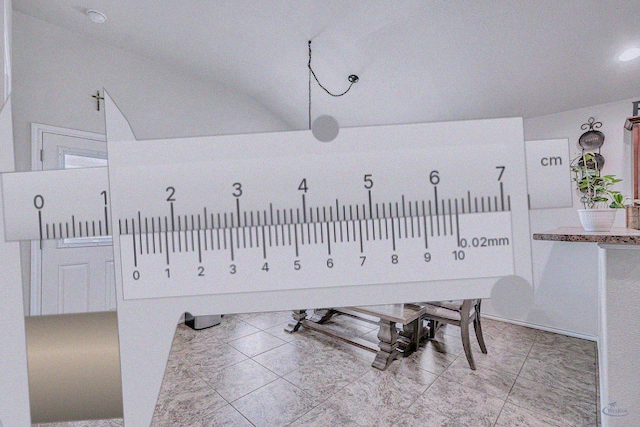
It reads value=14.0 unit=mm
